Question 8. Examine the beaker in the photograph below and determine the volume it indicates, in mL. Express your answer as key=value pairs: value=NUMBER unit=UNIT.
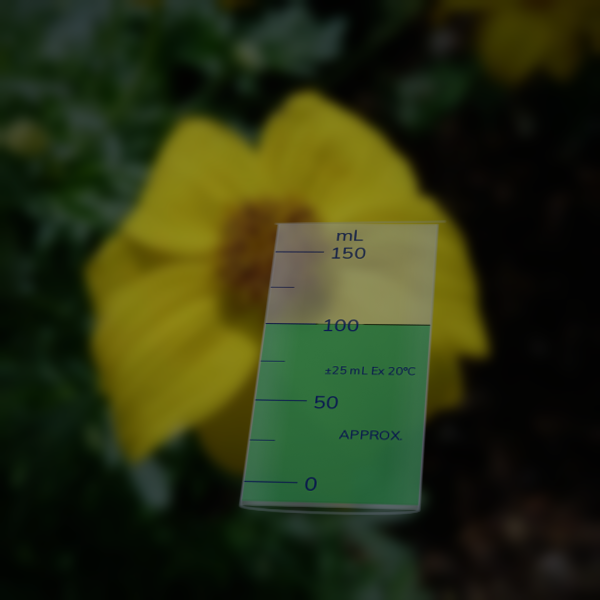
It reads value=100 unit=mL
